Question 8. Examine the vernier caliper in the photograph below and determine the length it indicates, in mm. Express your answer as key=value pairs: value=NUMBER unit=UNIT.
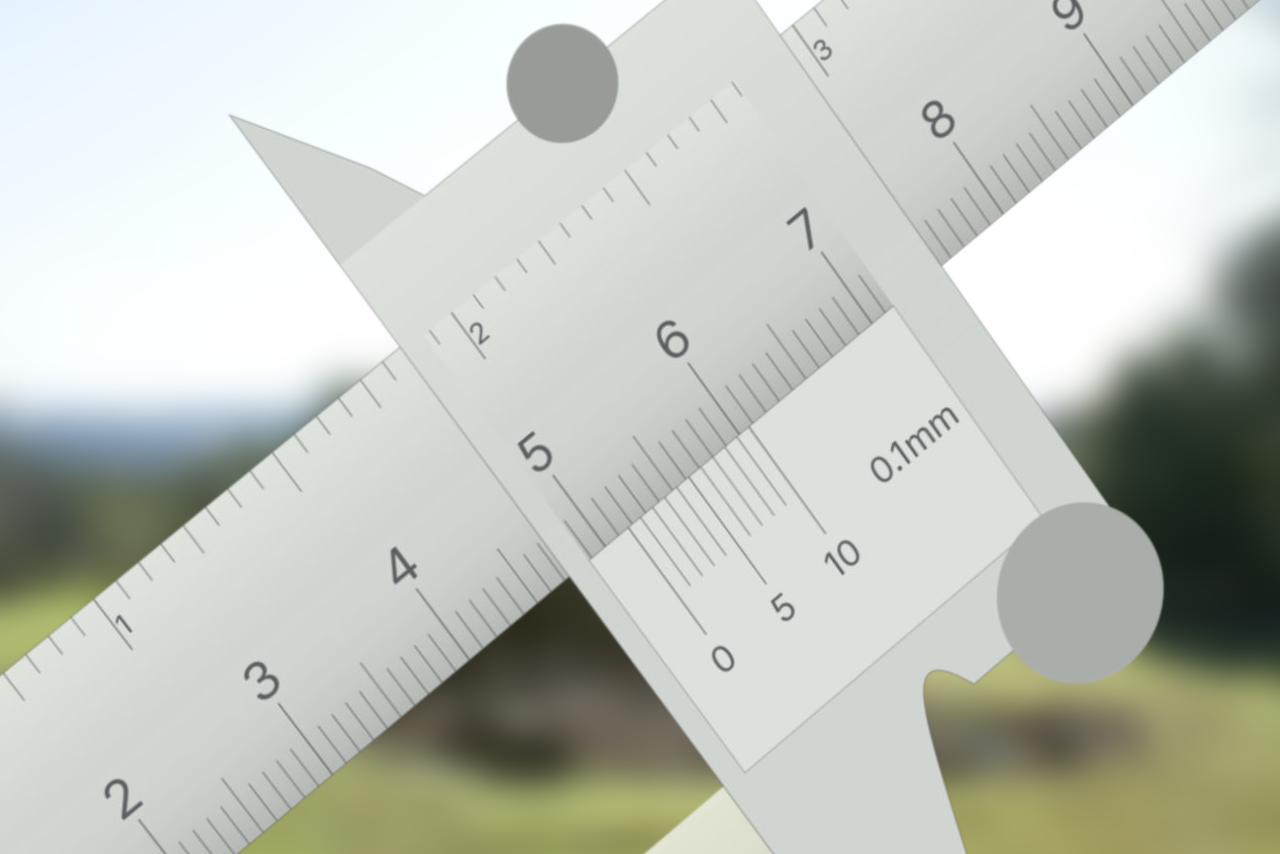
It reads value=51.7 unit=mm
